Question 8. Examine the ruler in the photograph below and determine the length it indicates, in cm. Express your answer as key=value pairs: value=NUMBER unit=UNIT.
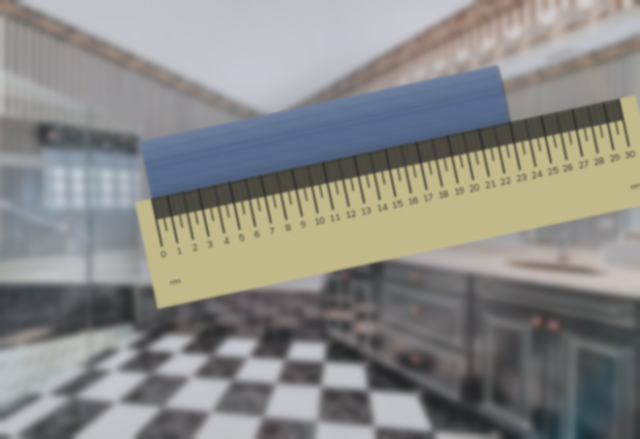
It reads value=23 unit=cm
